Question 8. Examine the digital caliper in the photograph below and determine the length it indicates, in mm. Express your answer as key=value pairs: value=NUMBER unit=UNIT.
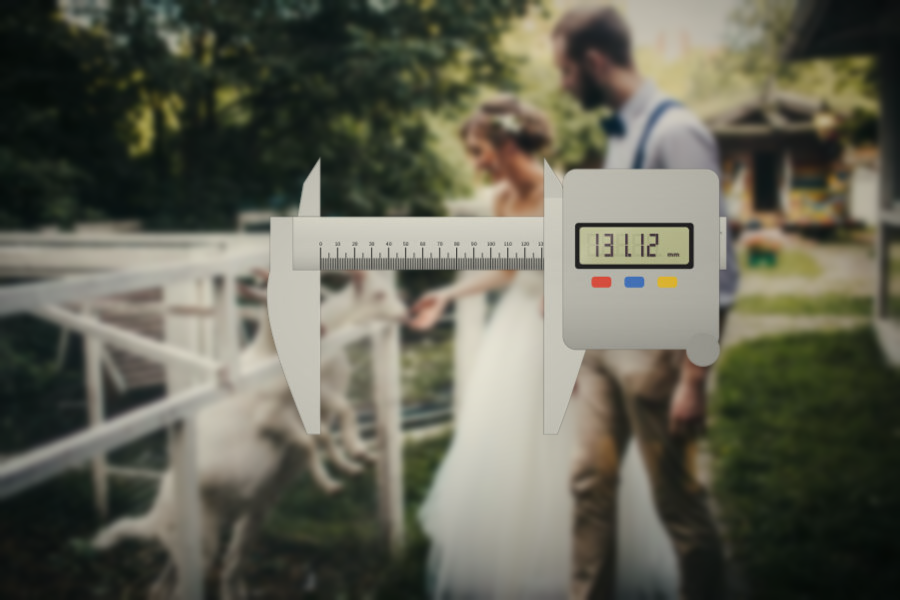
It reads value=131.12 unit=mm
